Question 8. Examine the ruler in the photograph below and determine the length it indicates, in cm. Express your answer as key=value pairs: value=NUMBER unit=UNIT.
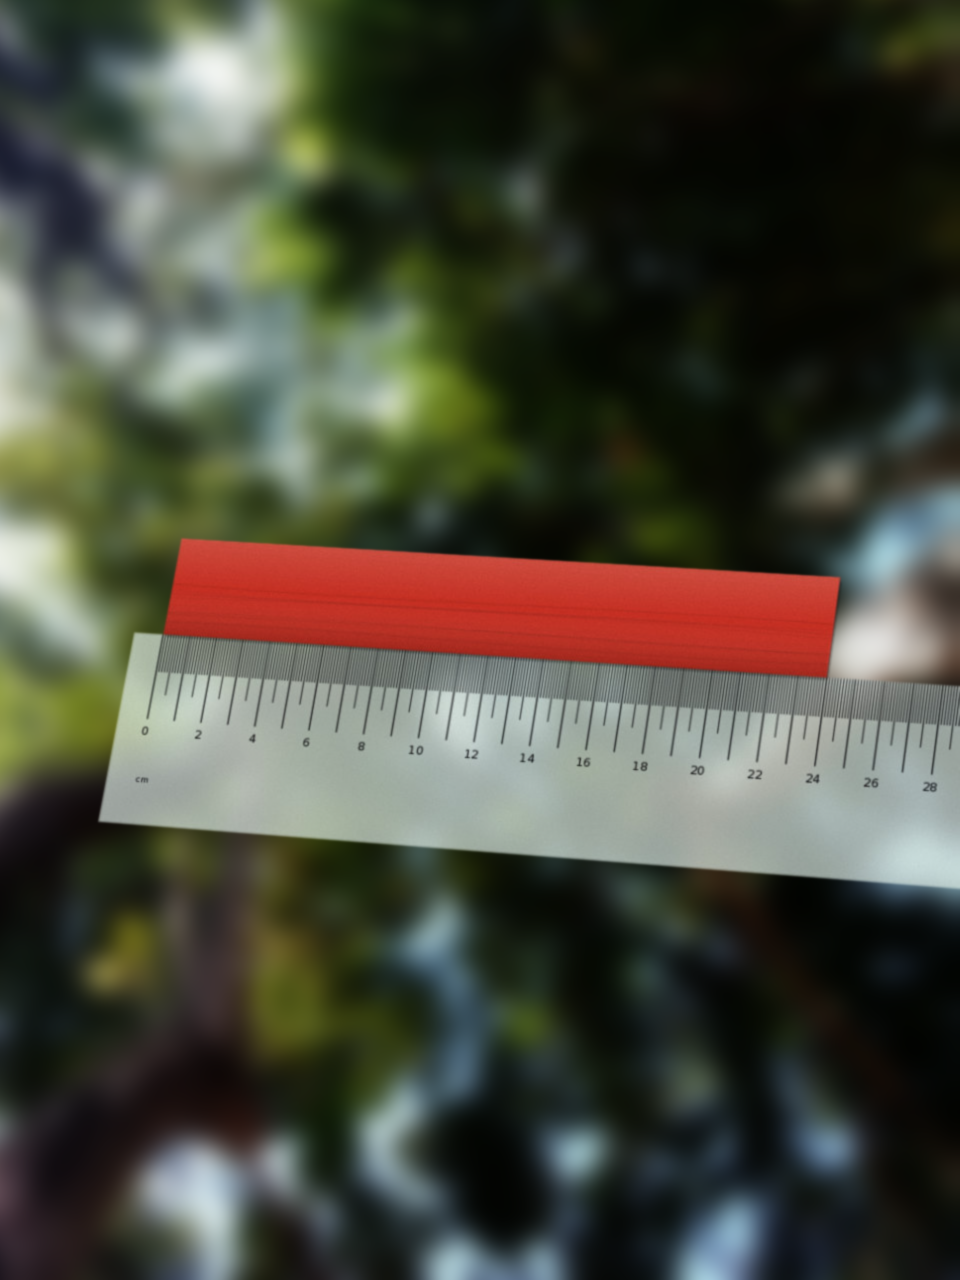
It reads value=24 unit=cm
